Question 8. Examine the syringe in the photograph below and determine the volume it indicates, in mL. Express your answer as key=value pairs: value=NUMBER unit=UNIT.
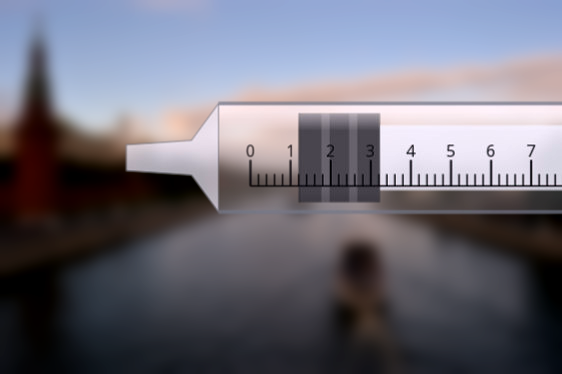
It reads value=1.2 unit=mL
